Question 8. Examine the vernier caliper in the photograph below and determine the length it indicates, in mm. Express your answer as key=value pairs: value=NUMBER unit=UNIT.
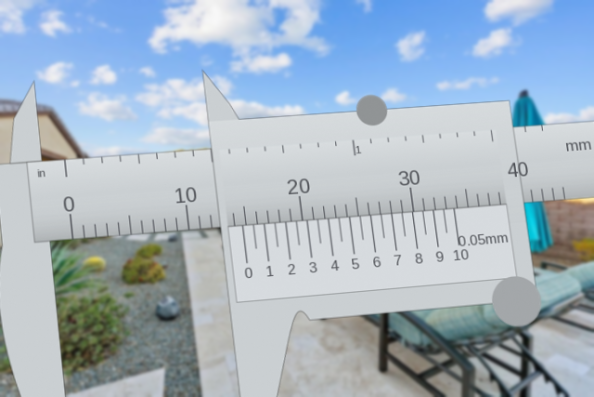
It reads value=14.7 unit=mm
